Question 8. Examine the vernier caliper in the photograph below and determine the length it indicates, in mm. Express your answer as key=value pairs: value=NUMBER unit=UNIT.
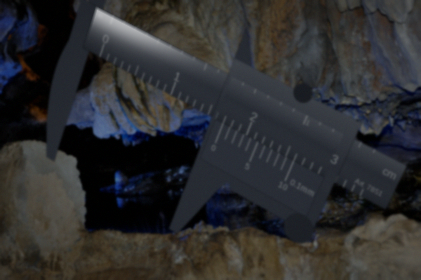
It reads value=17.0 unit=mm
